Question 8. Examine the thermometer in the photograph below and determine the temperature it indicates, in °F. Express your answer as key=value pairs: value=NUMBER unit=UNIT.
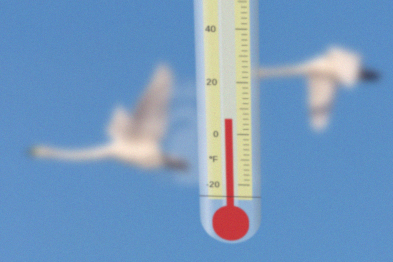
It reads value=6 unit=°F
